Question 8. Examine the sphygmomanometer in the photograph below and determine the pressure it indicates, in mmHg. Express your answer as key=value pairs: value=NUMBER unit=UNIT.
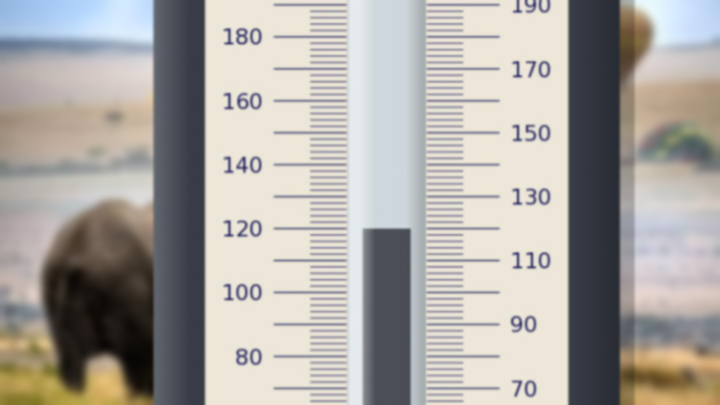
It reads value=120 unit=mmHg
